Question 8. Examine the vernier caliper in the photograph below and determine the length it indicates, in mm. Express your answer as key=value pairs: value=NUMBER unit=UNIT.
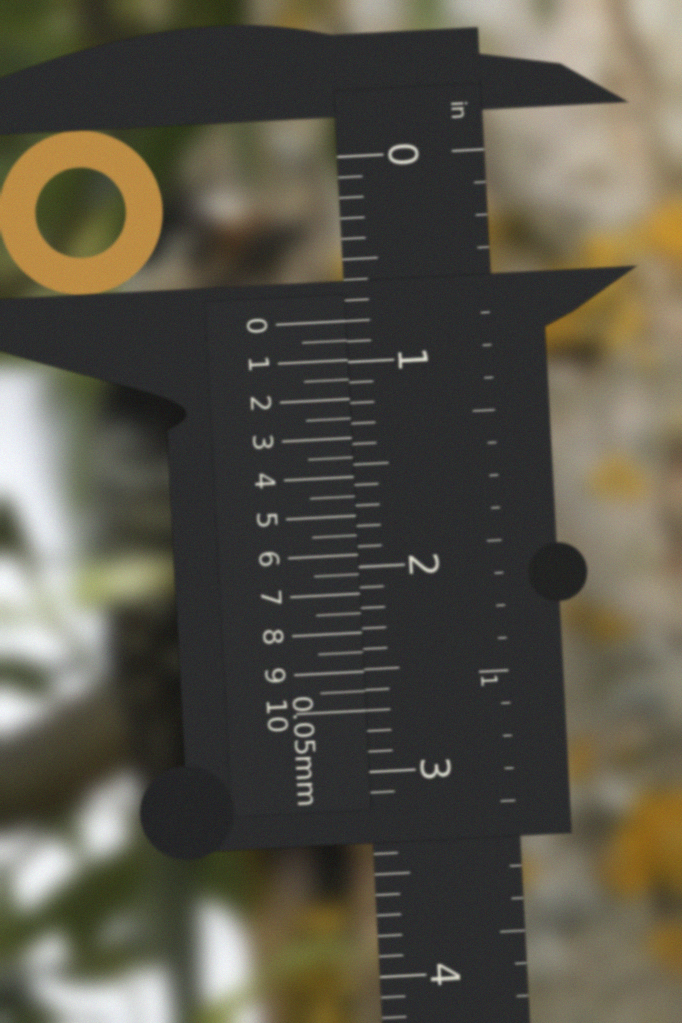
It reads value=8.0 unit=mm
